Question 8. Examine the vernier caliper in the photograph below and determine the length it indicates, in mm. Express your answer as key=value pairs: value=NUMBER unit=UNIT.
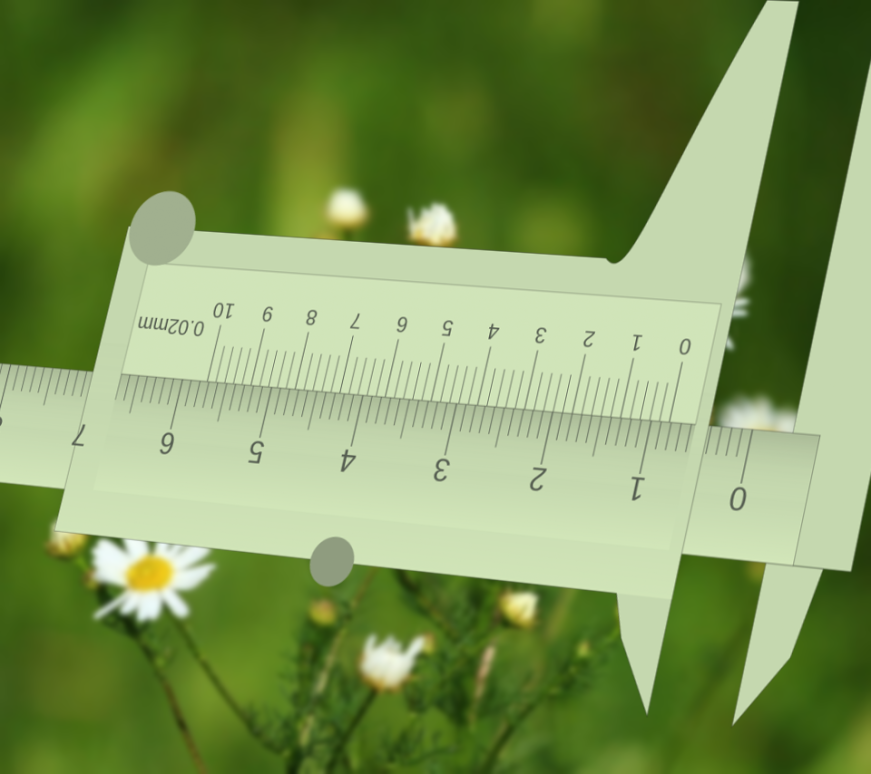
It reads value=8.2 unit=mm
